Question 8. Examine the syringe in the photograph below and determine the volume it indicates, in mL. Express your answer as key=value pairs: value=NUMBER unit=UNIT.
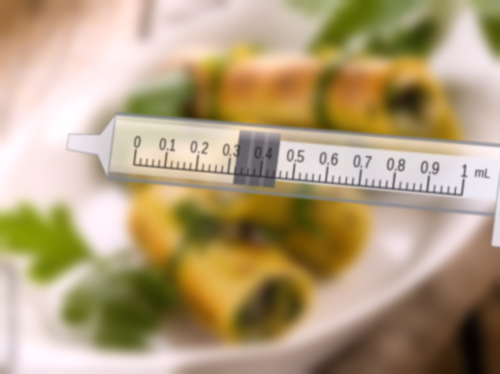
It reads value=0.32 unit=mL
